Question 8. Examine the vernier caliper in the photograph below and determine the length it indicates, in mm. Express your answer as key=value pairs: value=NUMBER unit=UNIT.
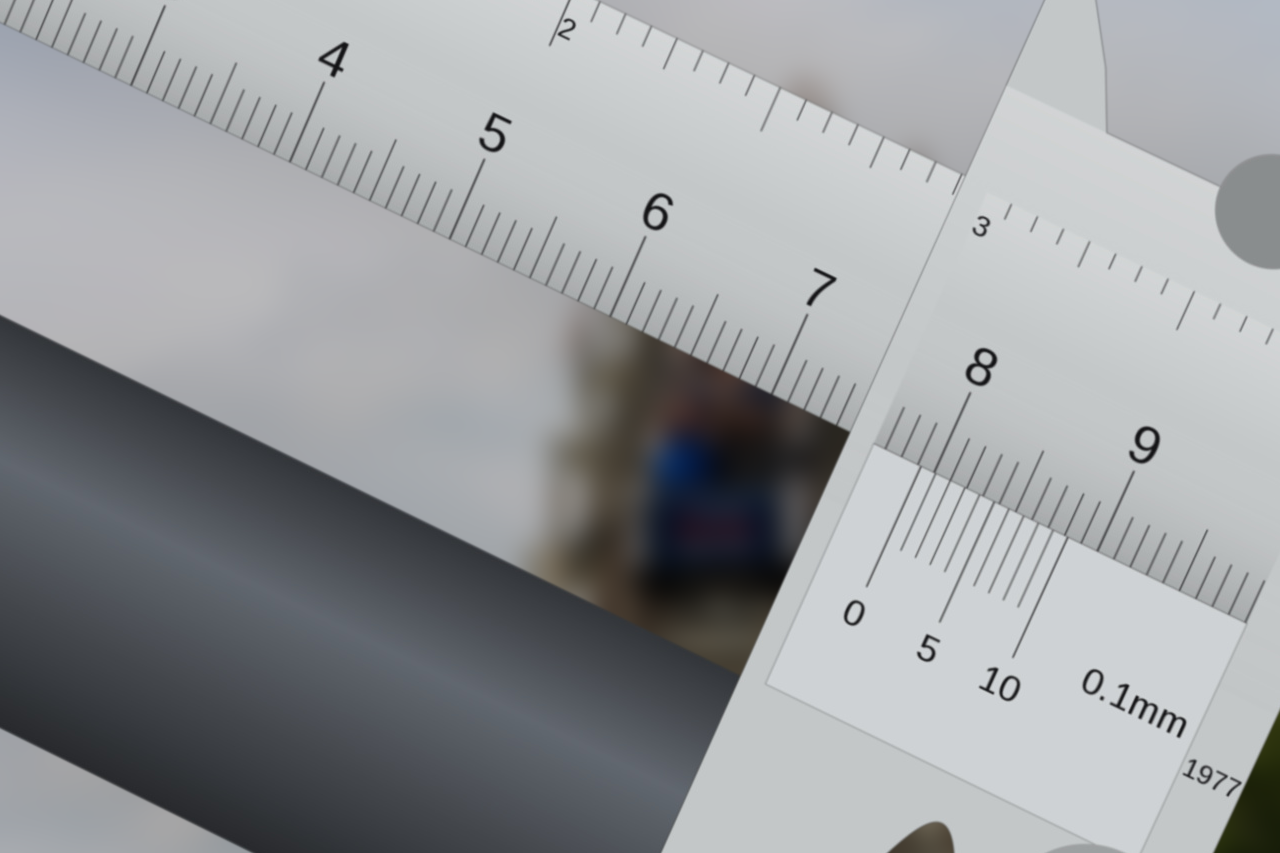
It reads value=79.2 unit=mm
